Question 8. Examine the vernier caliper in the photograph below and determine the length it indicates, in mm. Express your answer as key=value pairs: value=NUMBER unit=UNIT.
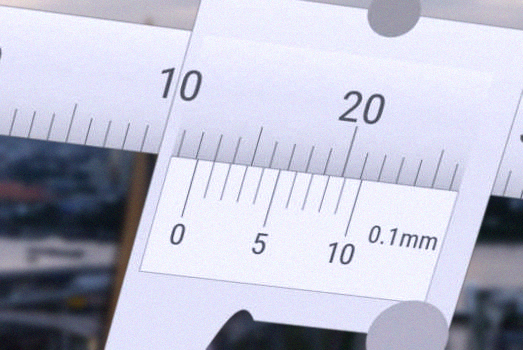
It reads value=12.1 unit=mm
